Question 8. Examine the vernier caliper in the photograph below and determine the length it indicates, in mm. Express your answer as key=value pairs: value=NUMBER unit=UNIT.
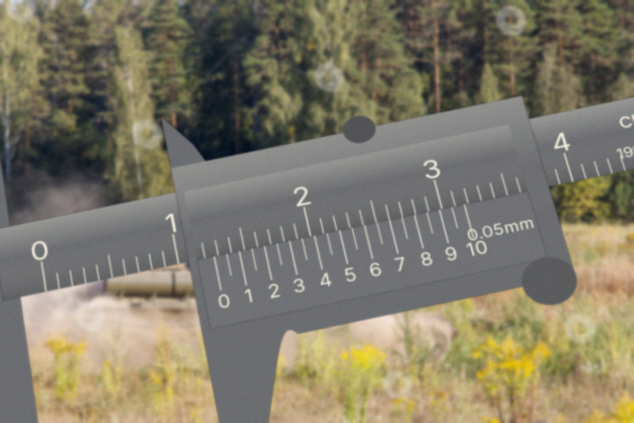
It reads value=12.7 unit=mm
